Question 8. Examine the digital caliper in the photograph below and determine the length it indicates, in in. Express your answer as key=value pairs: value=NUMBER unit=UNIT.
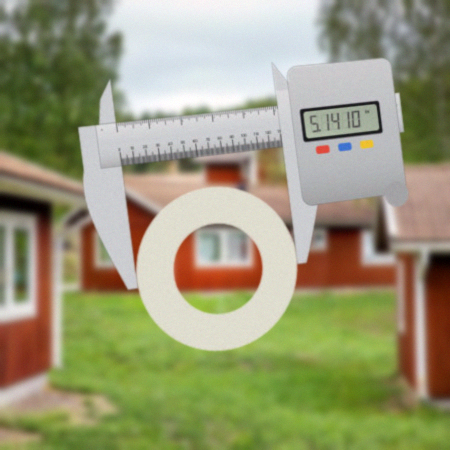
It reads value=5.1410 unit=in
